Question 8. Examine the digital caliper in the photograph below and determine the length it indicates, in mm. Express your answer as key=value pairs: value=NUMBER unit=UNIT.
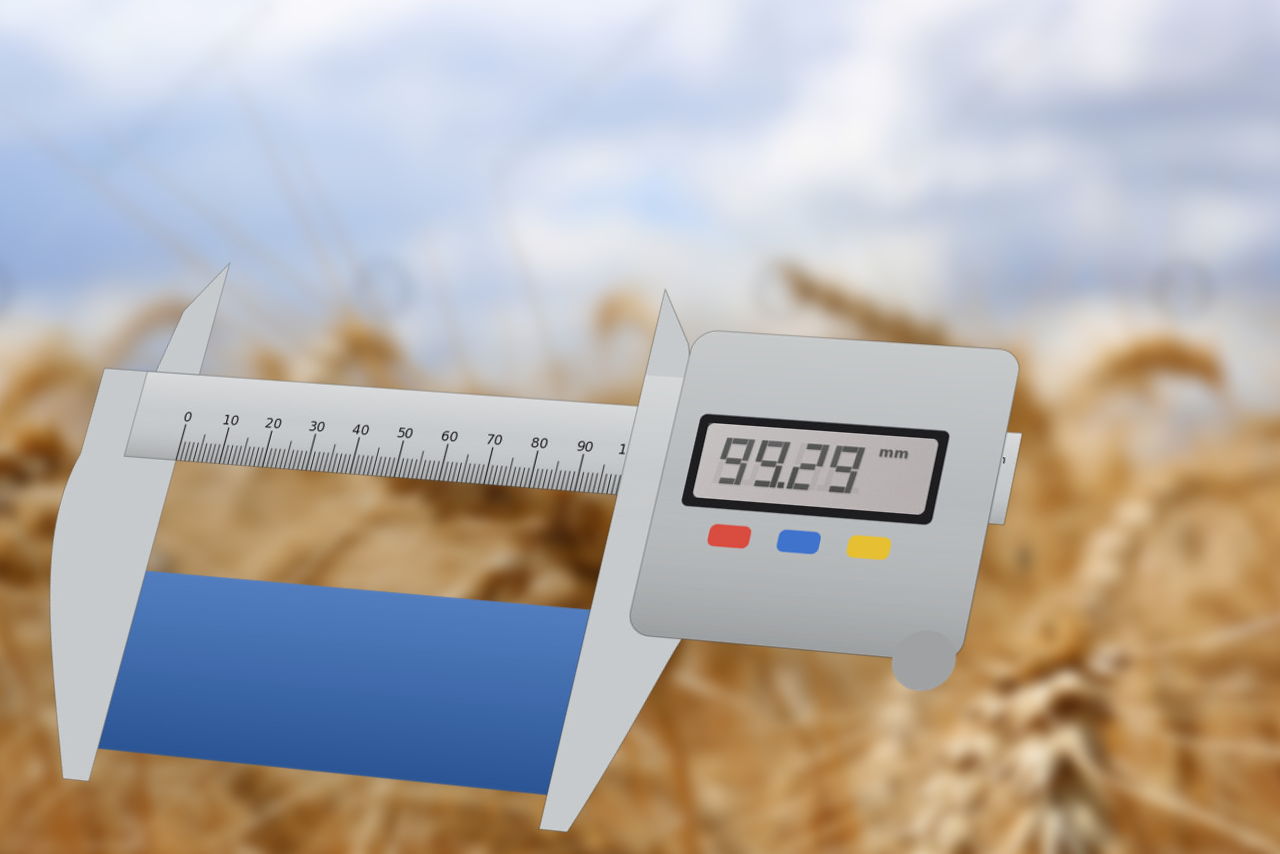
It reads value=99.29 unit=mm
